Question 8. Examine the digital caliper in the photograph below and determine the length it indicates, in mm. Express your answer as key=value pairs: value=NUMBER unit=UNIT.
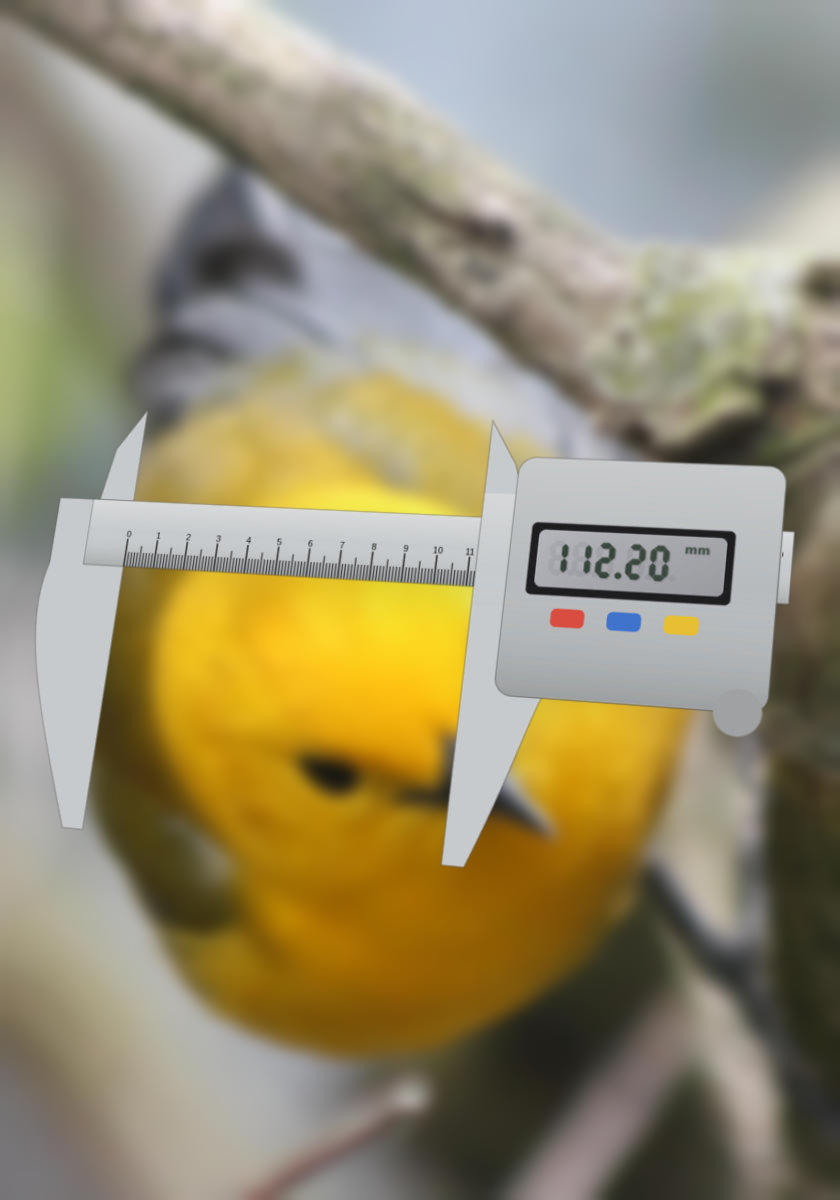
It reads value=112.20 unit=mm
